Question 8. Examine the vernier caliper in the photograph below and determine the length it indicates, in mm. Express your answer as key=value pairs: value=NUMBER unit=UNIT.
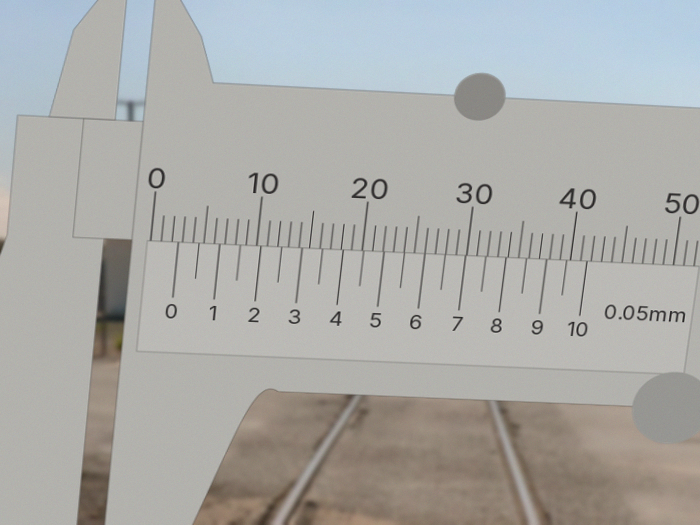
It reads value=2.6 unit=mm
